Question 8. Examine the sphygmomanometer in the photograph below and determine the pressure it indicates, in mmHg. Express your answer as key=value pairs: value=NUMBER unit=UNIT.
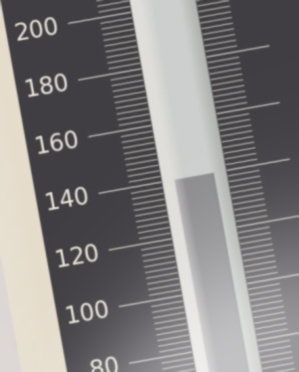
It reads value=140 unit=mmHg
